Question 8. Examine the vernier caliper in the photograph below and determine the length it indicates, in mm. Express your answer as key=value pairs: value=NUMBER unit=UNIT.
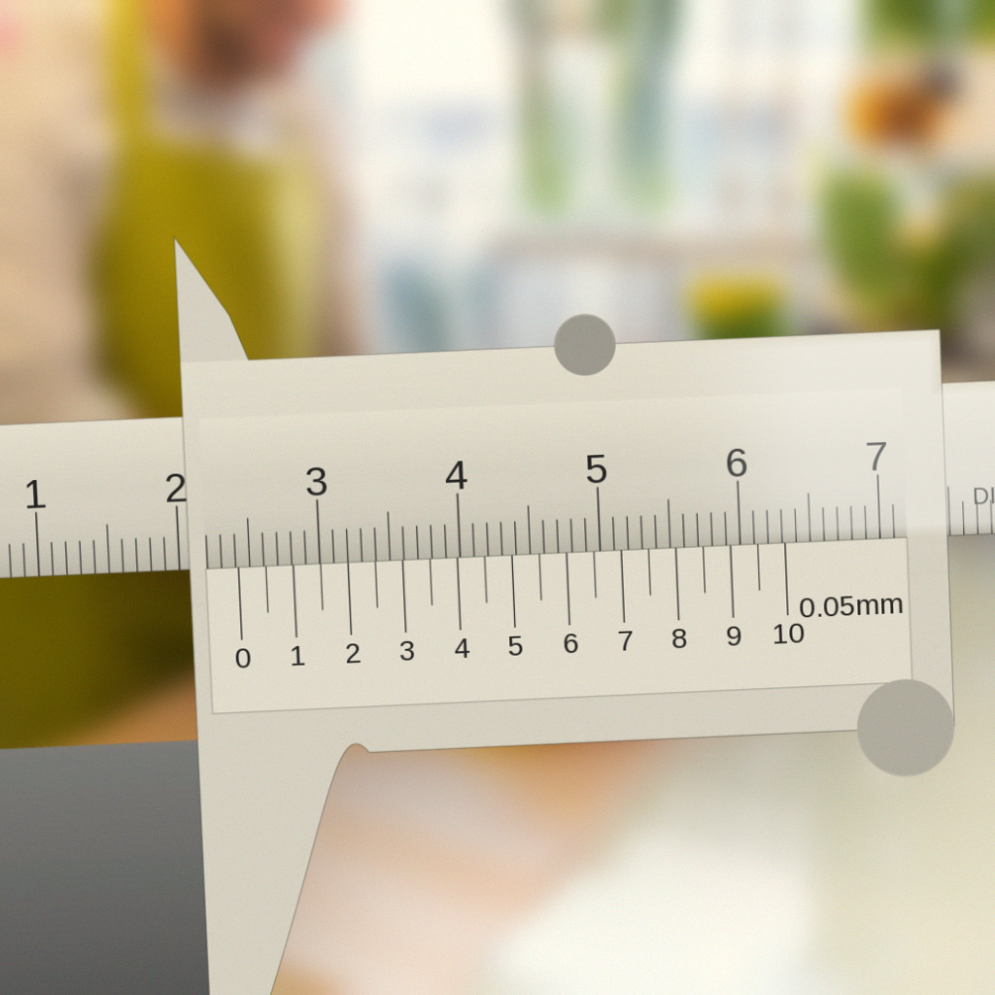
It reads value=24.2 unit=mm
